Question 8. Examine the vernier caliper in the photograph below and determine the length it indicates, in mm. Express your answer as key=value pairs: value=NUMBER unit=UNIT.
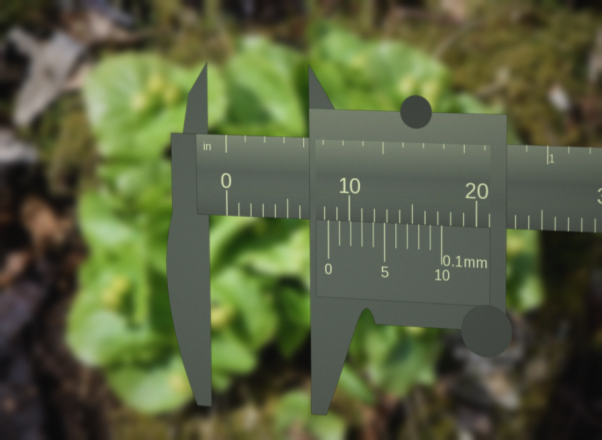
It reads value=8.3 unit=mm
